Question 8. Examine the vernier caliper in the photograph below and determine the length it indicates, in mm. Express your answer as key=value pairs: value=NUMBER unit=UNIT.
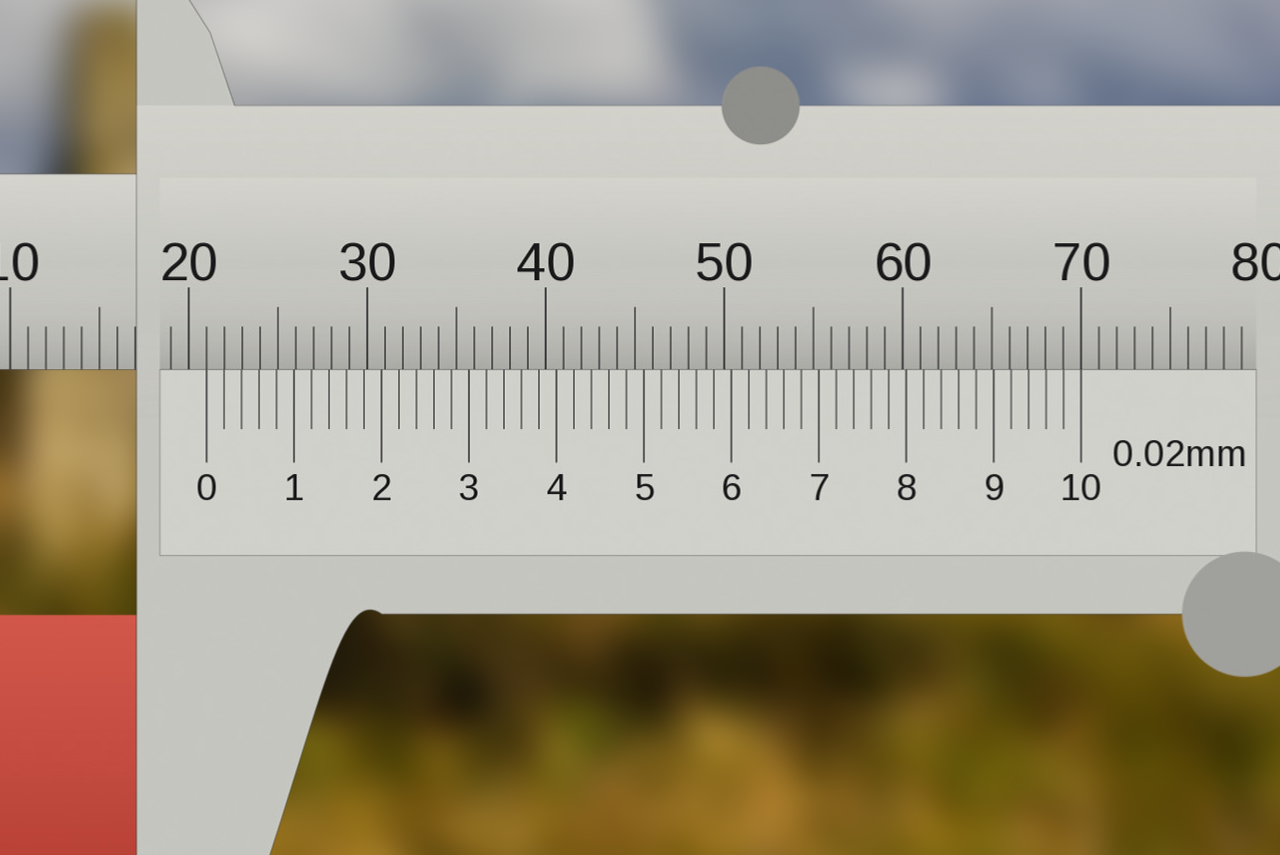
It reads value=21.0 unit=mm
